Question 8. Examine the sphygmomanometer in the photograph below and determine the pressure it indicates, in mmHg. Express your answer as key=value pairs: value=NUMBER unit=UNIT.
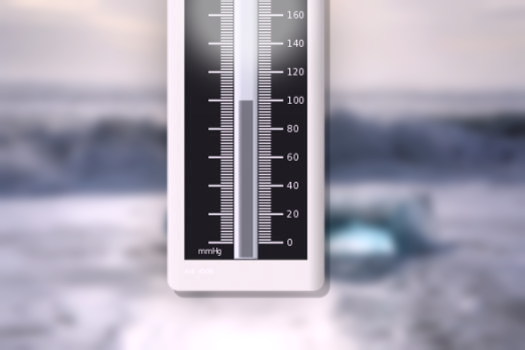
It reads value=100 unit=mmHg
